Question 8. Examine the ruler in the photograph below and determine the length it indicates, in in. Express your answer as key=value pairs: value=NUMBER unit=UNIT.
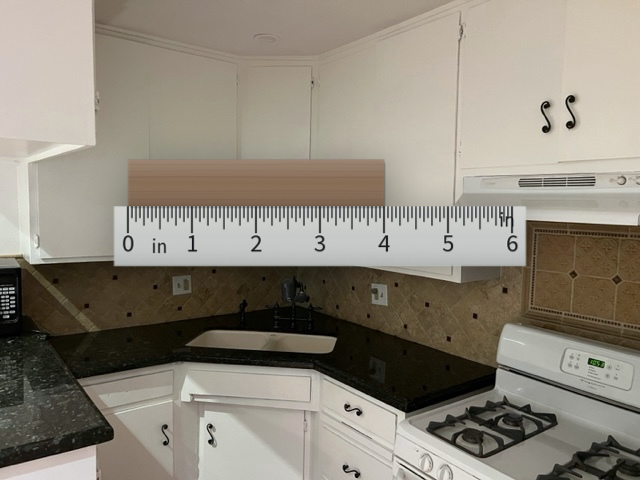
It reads value=4 unit=in
